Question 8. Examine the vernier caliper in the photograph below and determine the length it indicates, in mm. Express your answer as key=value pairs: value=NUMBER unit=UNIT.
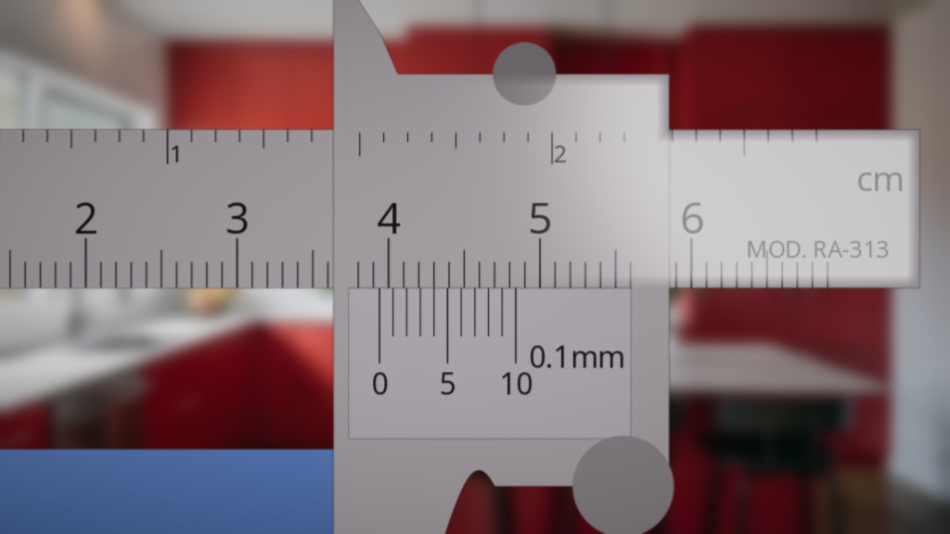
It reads value=39.4 unit=mm
